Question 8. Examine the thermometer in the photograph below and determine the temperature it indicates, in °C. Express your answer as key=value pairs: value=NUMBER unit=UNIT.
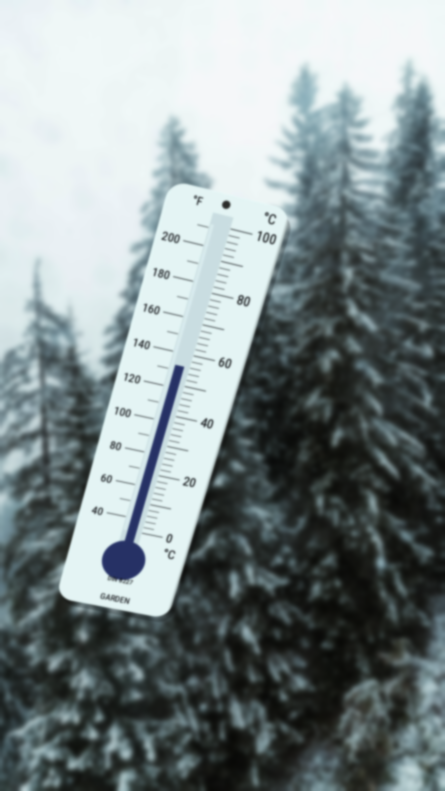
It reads value=56 unit=°C
